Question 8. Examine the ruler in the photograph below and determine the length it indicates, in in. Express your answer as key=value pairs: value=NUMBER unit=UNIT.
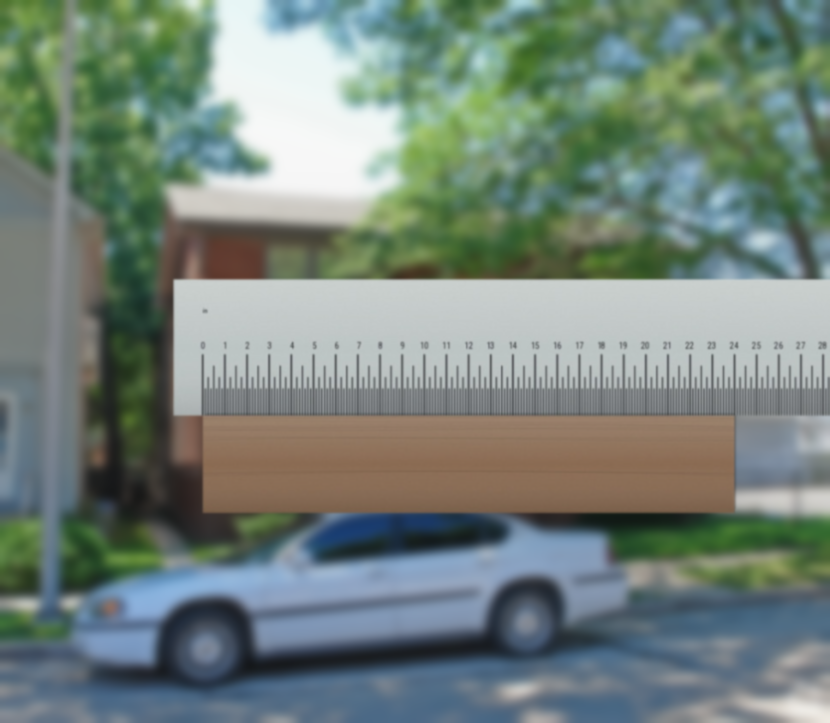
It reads value=24 unit=in
